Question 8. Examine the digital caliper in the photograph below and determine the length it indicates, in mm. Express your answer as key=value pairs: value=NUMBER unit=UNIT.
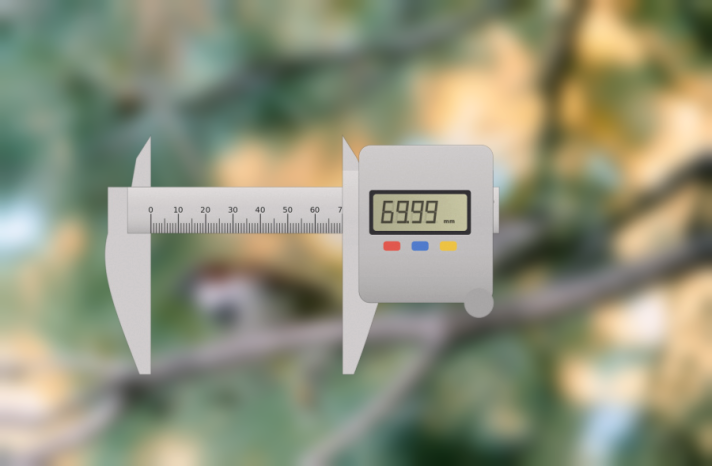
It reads value=69.99 unit=mm
